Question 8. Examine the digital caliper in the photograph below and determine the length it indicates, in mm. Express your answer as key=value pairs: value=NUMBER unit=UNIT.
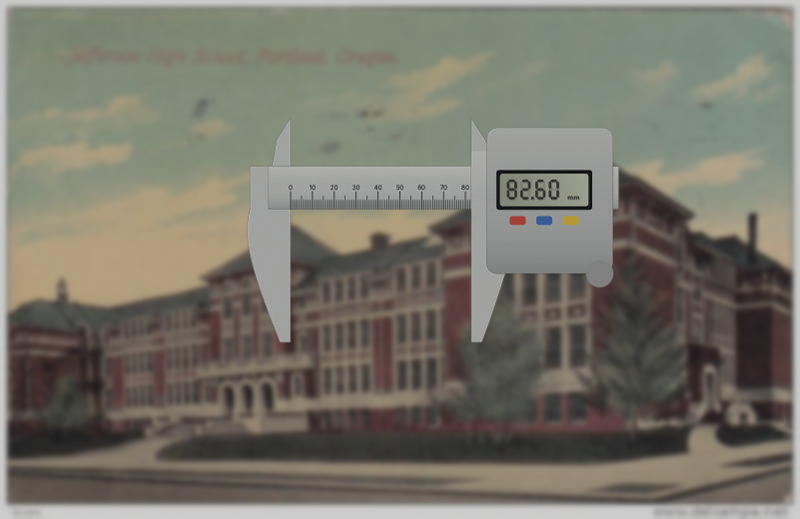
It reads value=82.60 unit=mm
